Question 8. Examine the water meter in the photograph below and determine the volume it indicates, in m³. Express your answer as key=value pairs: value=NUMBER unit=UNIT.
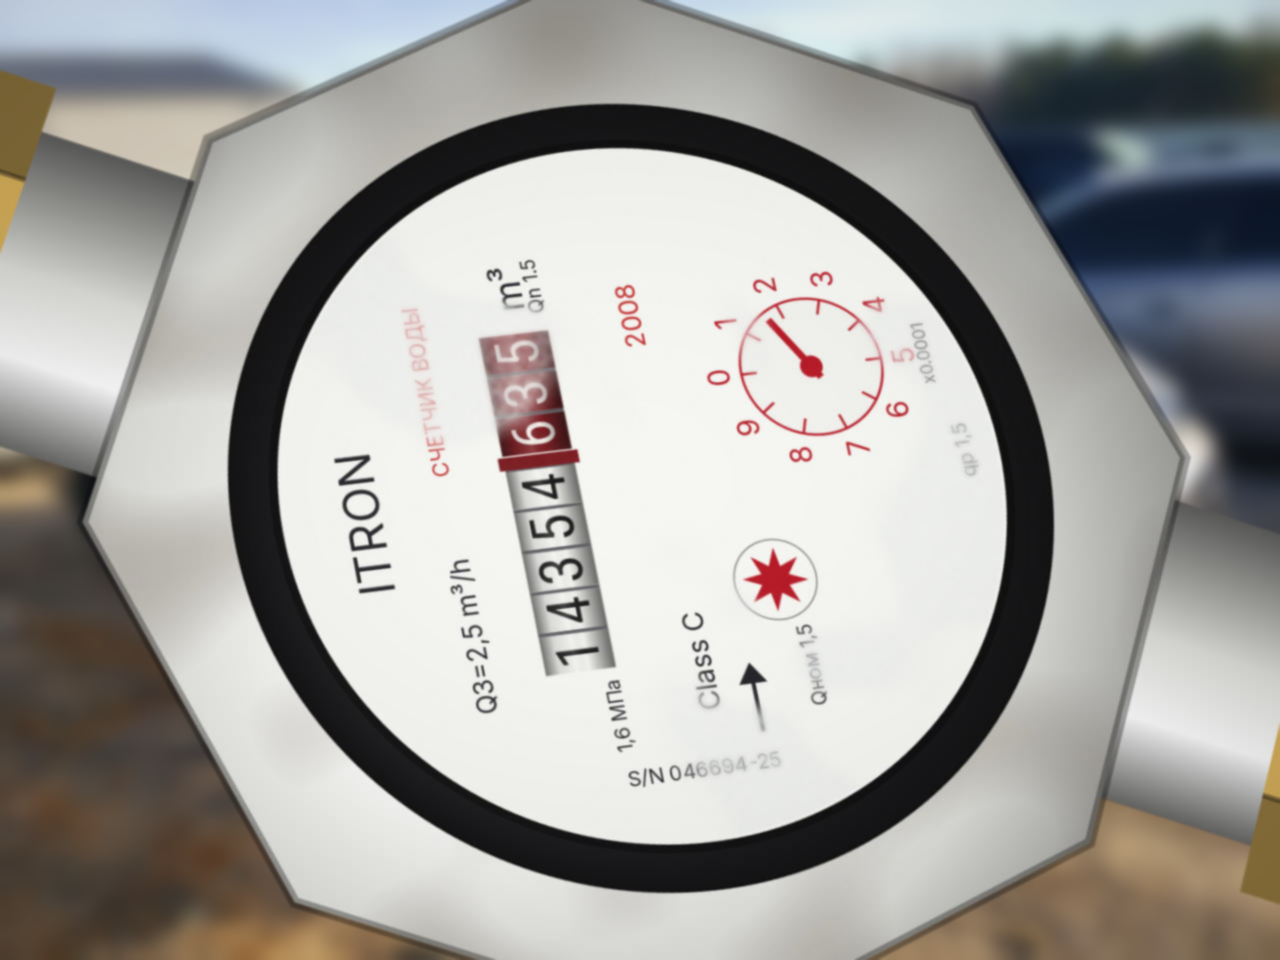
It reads value=14354.6351 unit=m³
